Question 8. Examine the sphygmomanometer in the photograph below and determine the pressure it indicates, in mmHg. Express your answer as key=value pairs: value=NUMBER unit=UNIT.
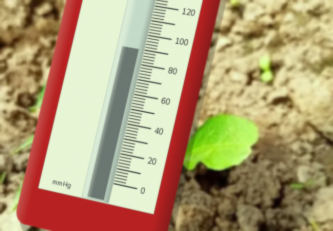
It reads value=90 unit=mmHg
